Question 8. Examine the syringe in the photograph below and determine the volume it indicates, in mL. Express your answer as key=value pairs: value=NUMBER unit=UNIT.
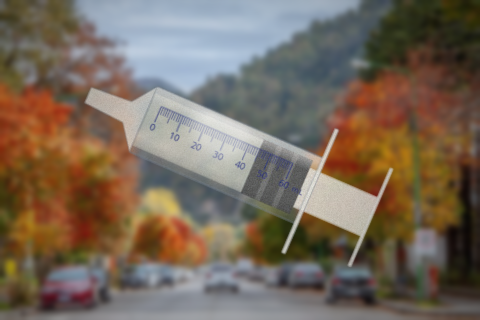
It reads value=45 unit=mL
